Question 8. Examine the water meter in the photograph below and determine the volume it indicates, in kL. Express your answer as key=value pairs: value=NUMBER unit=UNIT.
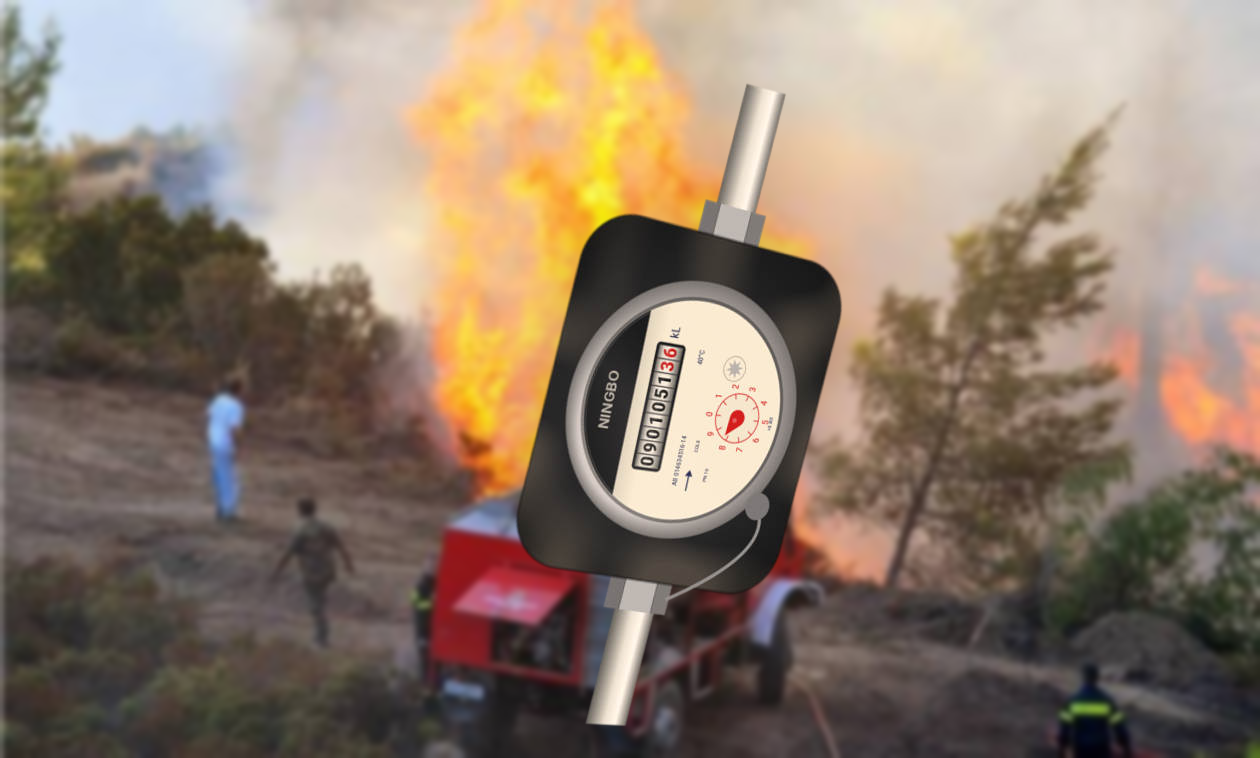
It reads value=901051.368 unit=kL
